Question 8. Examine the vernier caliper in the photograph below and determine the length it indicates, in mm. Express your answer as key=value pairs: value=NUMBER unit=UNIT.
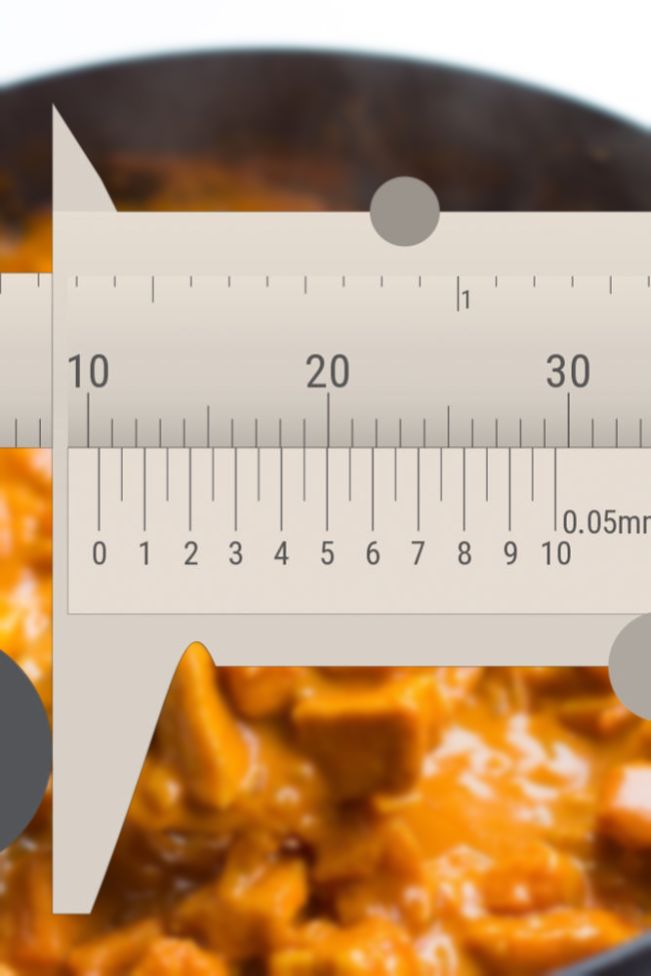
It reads value=10.45 unit=mm
